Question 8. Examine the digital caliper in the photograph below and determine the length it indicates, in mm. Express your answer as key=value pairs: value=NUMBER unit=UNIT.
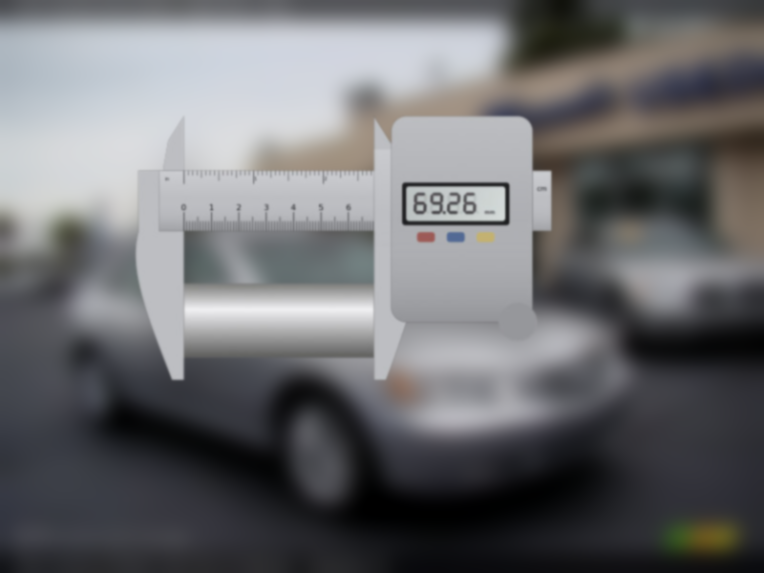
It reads value=69.26 unit=mm
